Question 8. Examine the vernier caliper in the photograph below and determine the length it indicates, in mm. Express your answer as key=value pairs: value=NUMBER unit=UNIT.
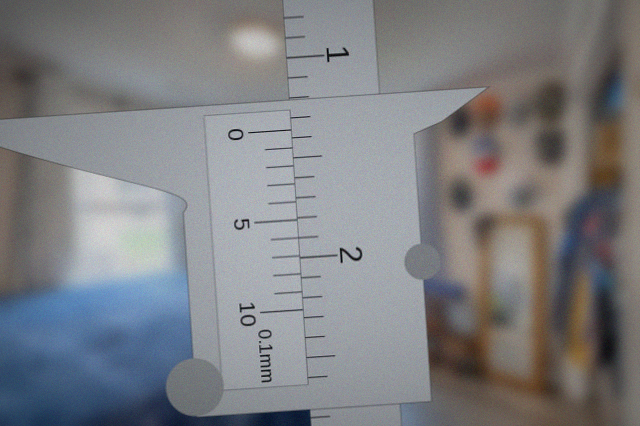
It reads value=13.6 unit=mm
